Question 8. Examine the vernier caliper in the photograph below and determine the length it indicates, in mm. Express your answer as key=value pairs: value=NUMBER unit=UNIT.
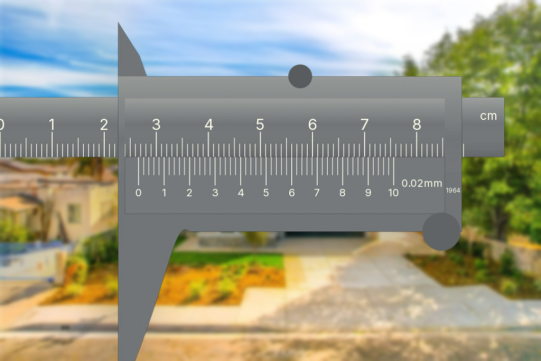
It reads value=26.6 unit=mm
